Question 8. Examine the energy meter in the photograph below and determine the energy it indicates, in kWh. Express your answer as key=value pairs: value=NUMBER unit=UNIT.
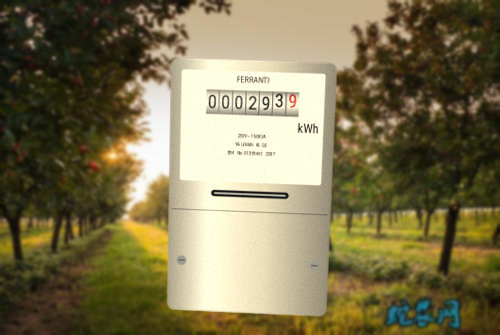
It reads value=293.9 unit=kWh
